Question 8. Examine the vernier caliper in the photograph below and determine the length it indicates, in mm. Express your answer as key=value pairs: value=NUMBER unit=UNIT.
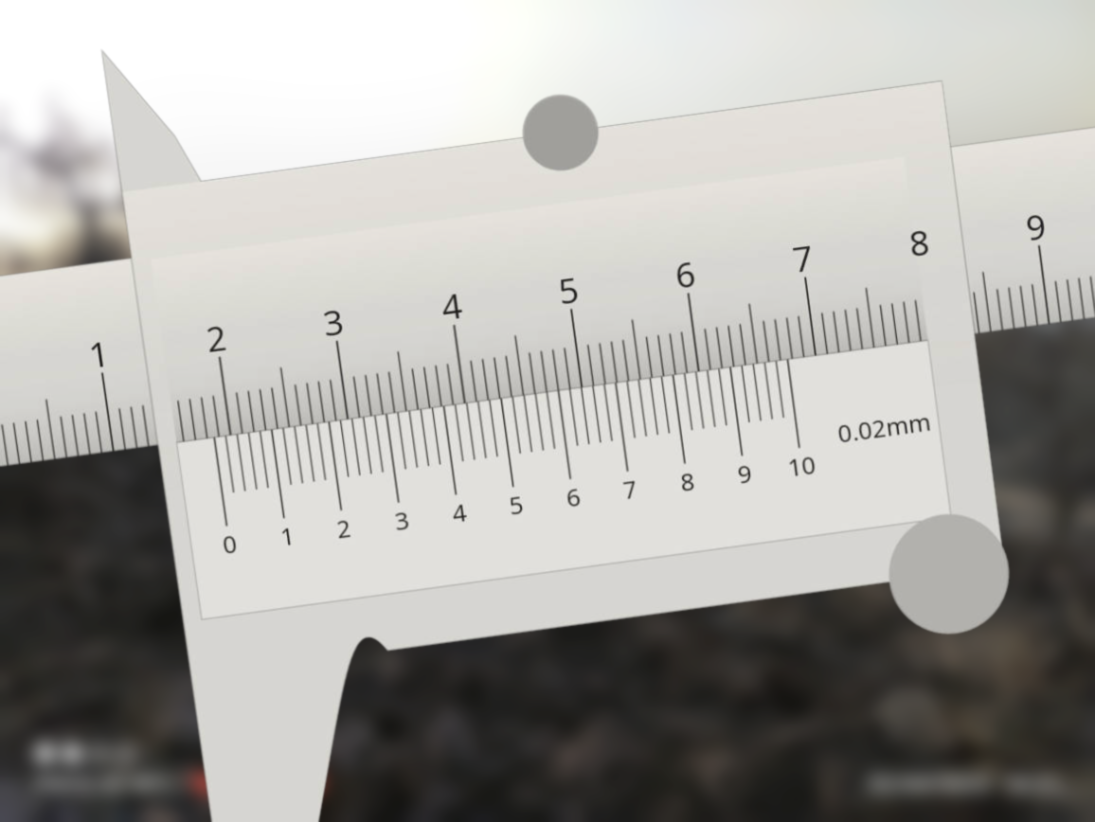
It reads value=18.6 unit=mm
